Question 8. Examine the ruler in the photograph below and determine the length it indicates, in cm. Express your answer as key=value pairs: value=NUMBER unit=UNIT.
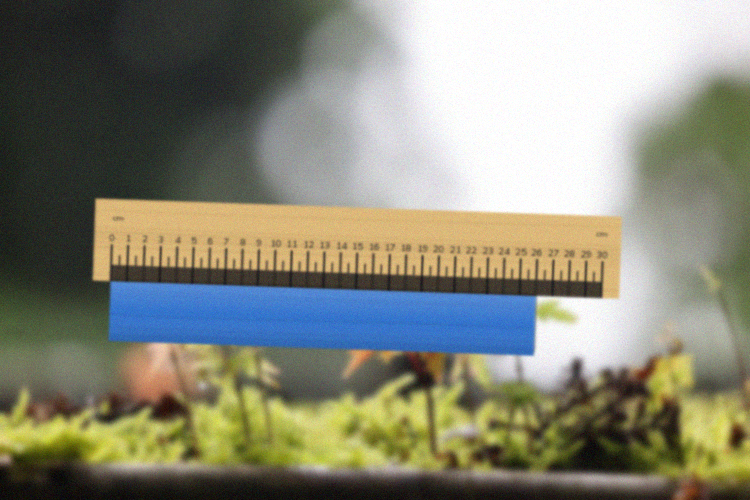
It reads value=26 unit=cm
